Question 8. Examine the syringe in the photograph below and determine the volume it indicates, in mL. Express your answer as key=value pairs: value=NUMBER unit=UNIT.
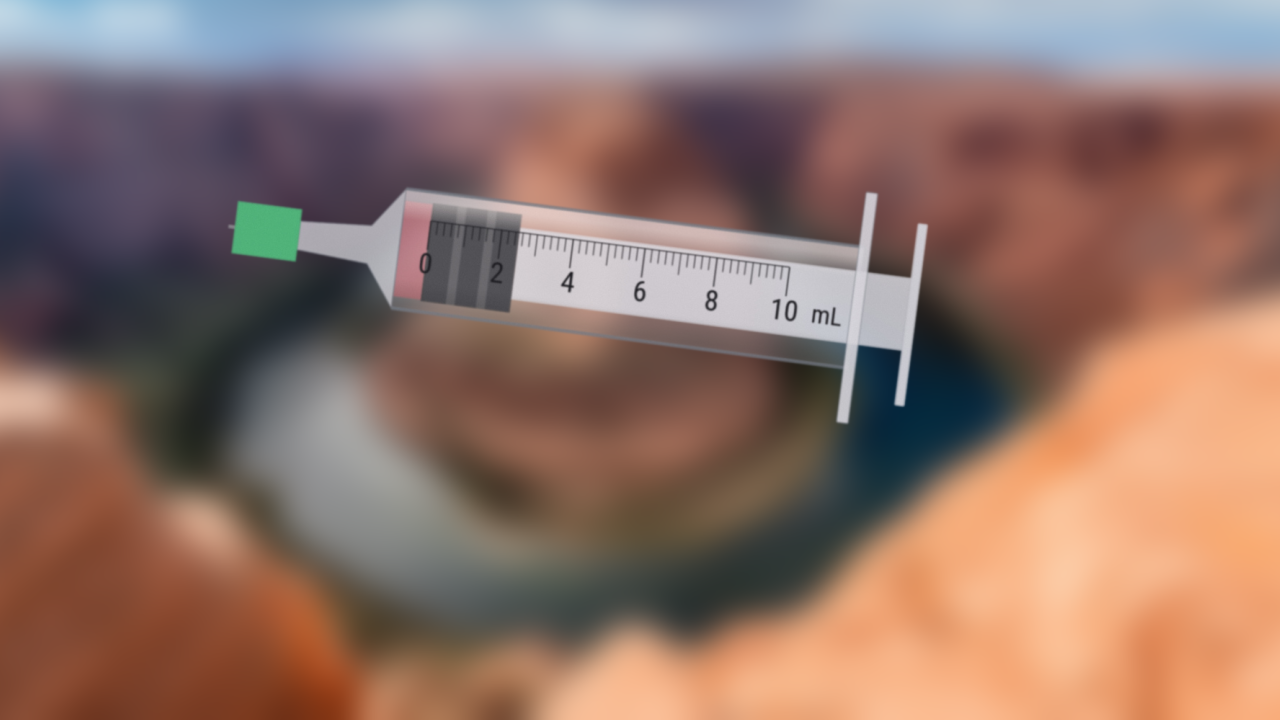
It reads value=0 unit=mL
